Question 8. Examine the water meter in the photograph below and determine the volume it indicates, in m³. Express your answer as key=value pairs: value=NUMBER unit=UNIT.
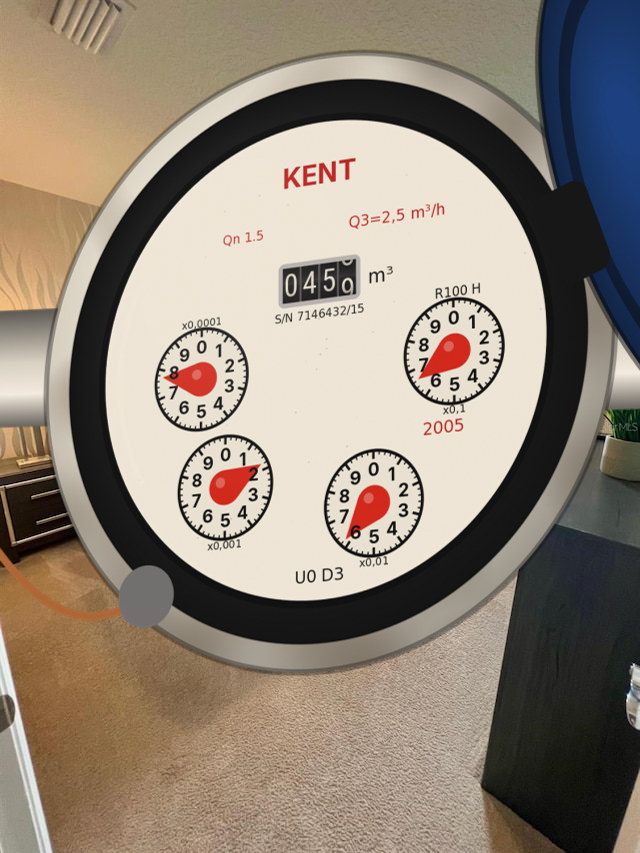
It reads value=458.6617 unit=m³
